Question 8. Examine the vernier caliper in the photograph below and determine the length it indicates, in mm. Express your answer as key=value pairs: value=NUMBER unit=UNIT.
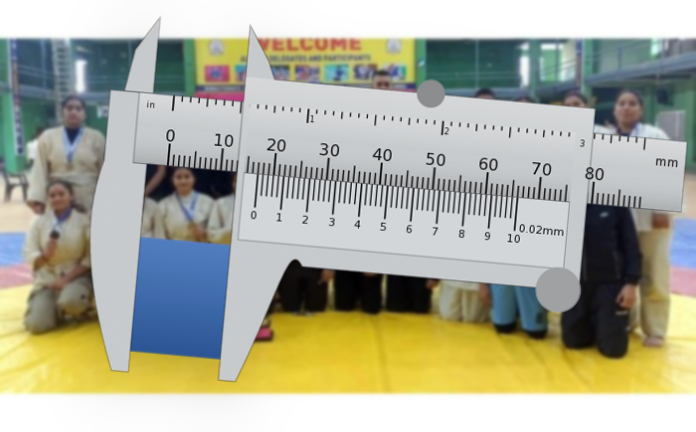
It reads value=17.0 unit=mm
